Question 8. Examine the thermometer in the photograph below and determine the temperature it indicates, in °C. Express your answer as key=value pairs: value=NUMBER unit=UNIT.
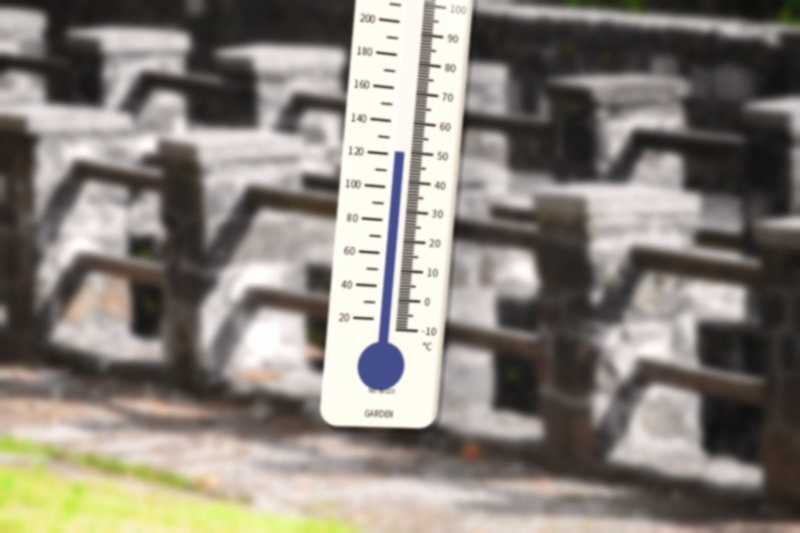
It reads value=50 unit=°C
